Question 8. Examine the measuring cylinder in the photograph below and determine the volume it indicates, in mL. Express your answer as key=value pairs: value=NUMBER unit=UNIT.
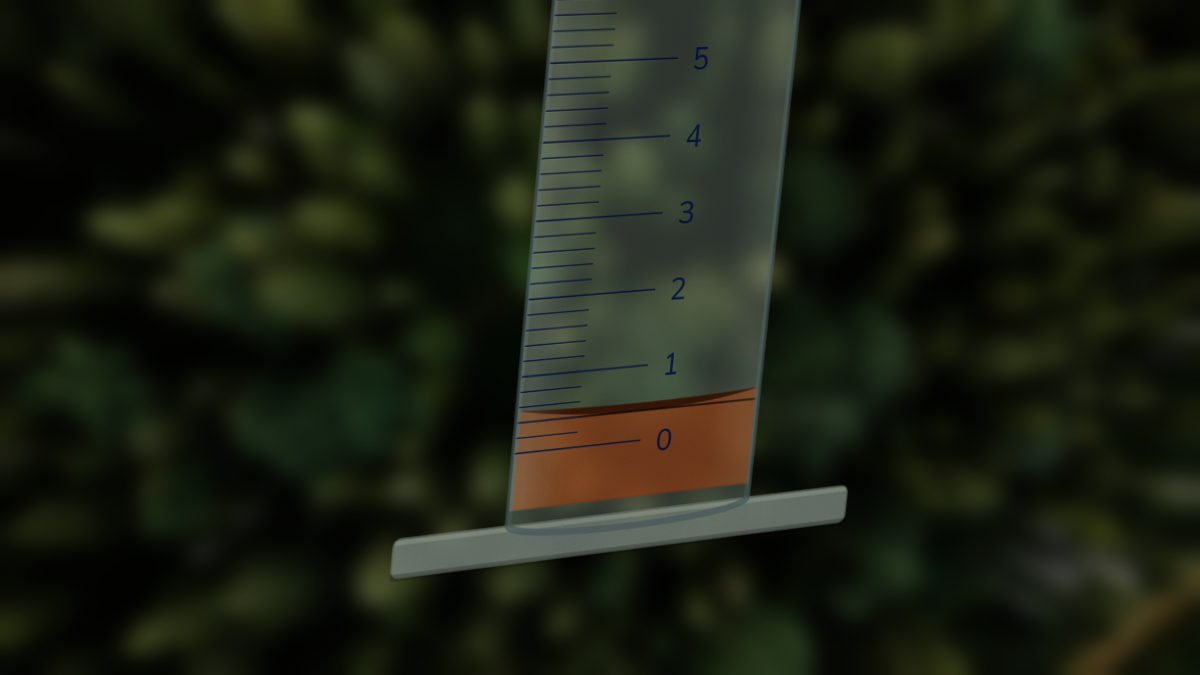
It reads value=0.4 unit=mL
